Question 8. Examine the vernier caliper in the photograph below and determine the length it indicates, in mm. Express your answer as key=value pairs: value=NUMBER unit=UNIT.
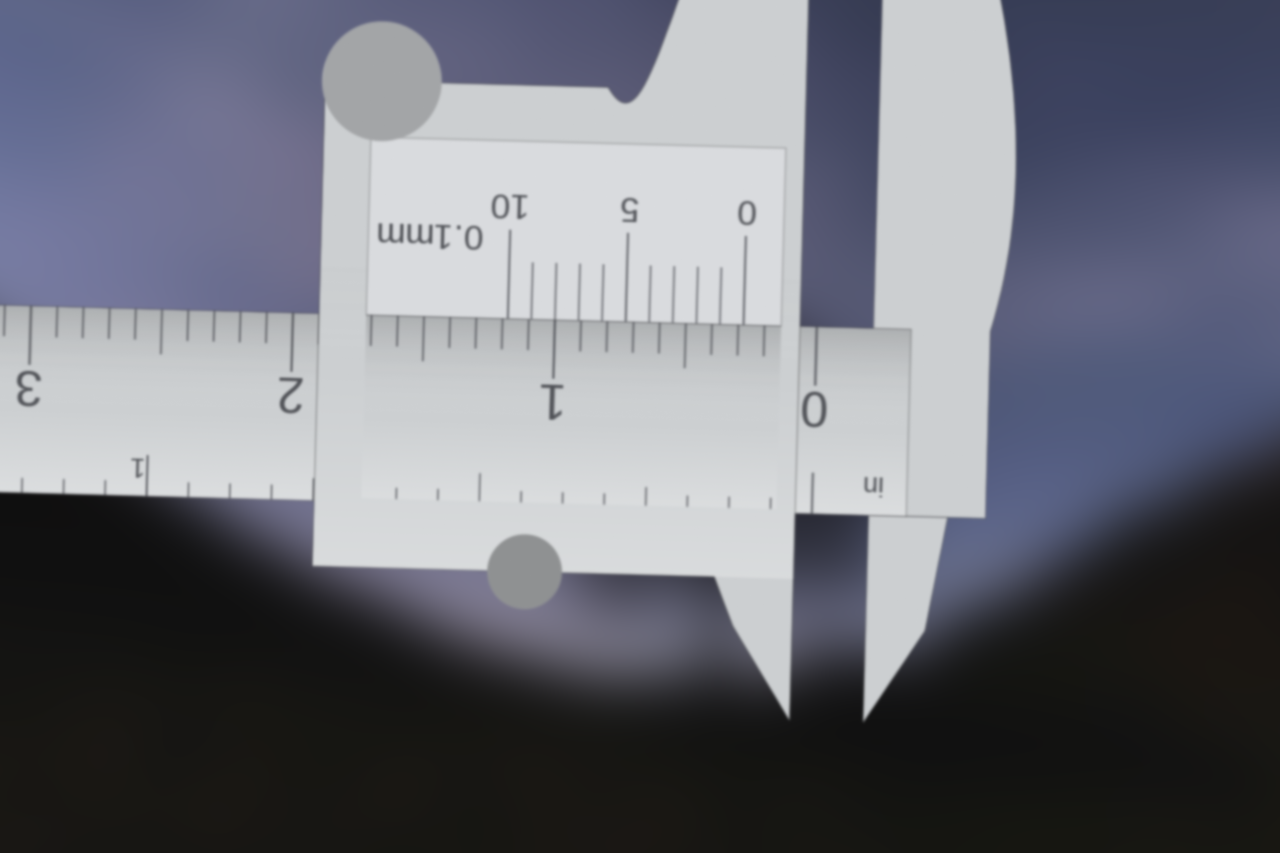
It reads value=2.8 unit=mm
